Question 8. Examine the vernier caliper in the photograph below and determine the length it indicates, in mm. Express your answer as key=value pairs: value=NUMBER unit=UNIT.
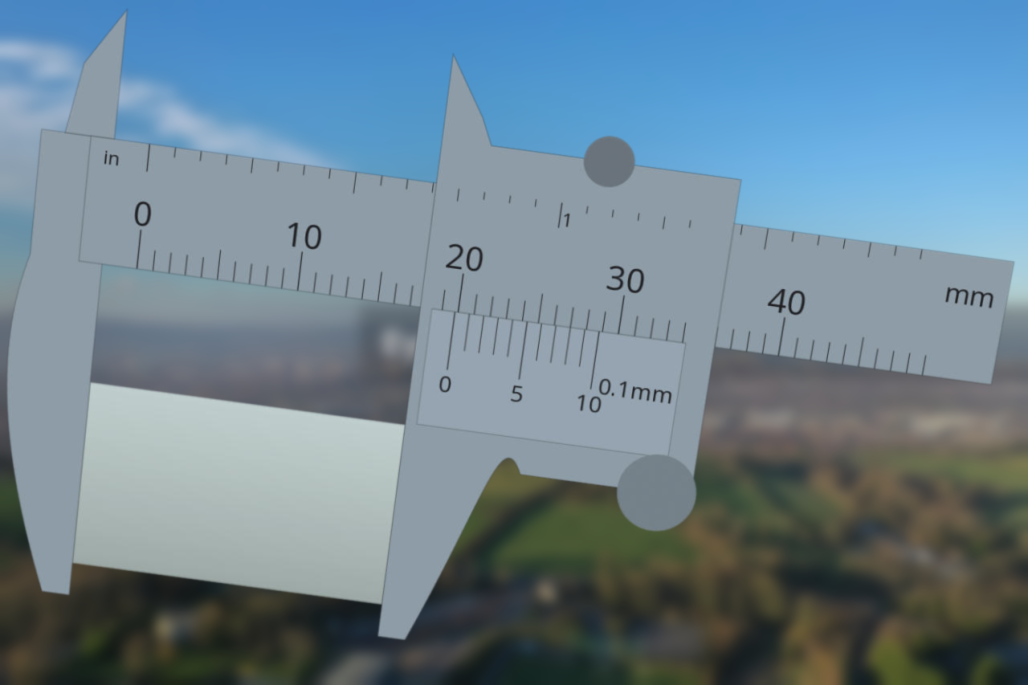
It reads value=19.8 unit=mm
